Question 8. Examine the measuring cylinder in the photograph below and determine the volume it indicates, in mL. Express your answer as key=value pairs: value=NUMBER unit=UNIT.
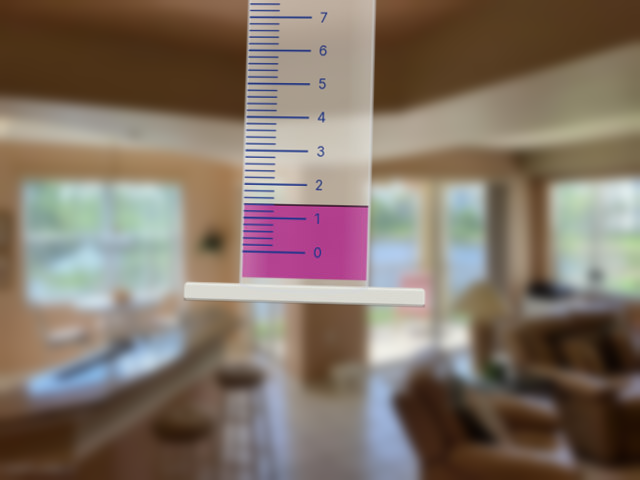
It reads value=1.4 unit=mL
